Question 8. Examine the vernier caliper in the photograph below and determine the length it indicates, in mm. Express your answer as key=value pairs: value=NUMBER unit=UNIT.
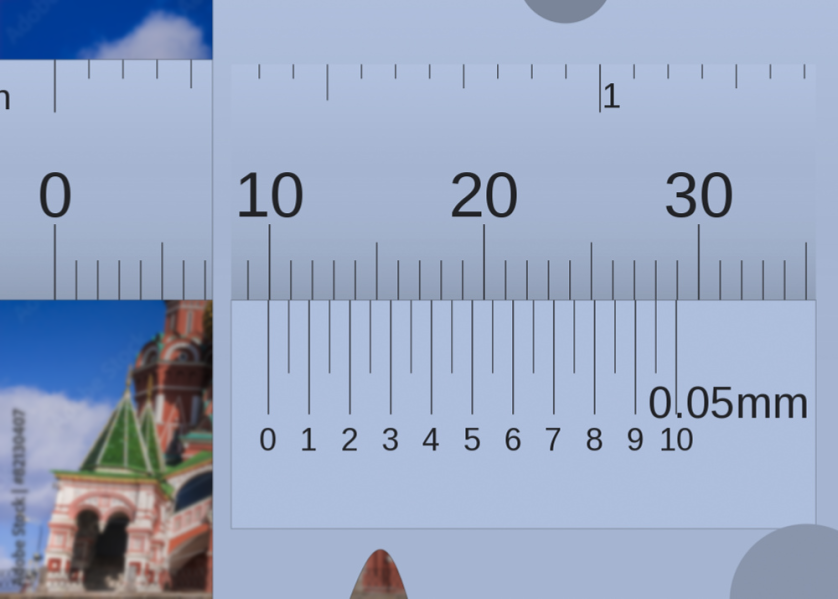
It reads value=9.95 unit=mm
